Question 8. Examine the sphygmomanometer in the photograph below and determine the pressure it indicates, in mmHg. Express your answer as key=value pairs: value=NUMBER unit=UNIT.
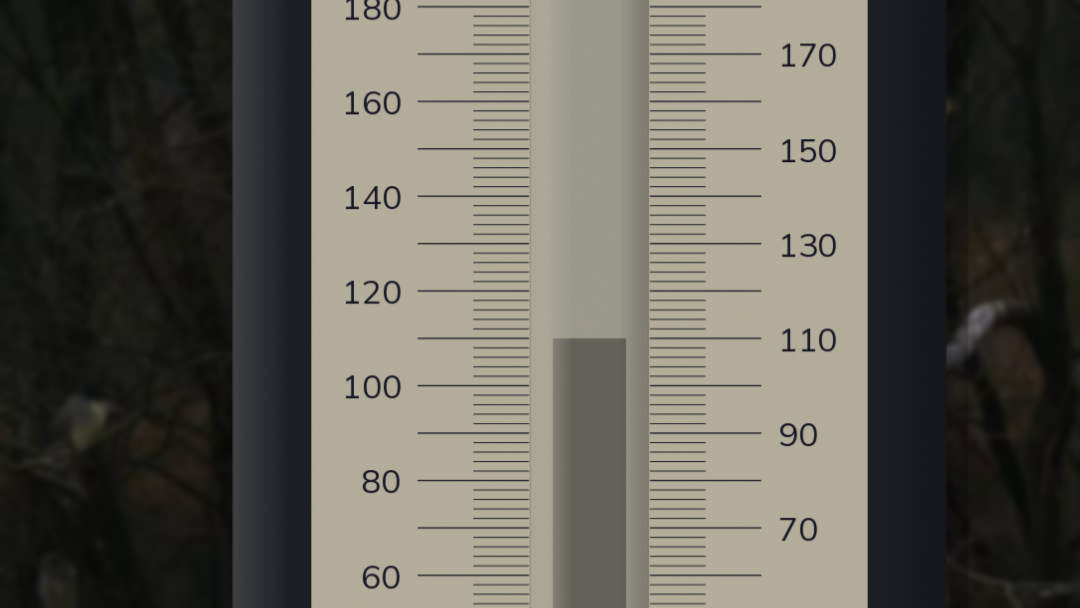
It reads value=110 unit=mmHg
